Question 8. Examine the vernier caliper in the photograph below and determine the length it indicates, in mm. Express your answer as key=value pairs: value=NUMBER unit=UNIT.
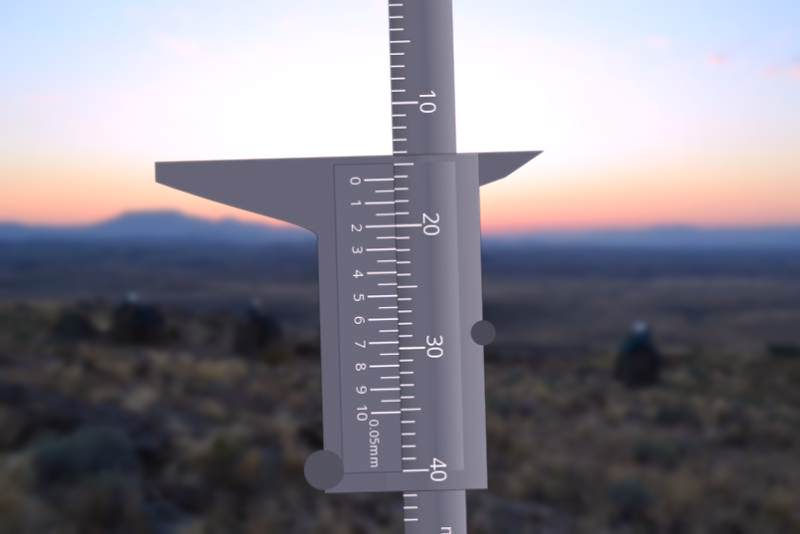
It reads value=16.2 unit=mm
